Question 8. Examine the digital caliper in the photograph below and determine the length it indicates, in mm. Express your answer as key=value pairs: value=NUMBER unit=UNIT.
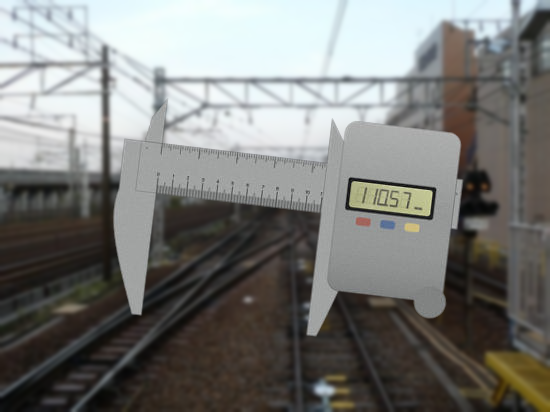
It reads value=110.57 unit=mm
